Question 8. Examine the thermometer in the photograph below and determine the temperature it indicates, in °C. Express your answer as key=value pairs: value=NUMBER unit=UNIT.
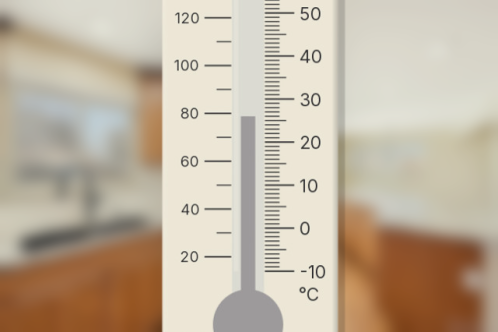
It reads value=26 unit=°C
